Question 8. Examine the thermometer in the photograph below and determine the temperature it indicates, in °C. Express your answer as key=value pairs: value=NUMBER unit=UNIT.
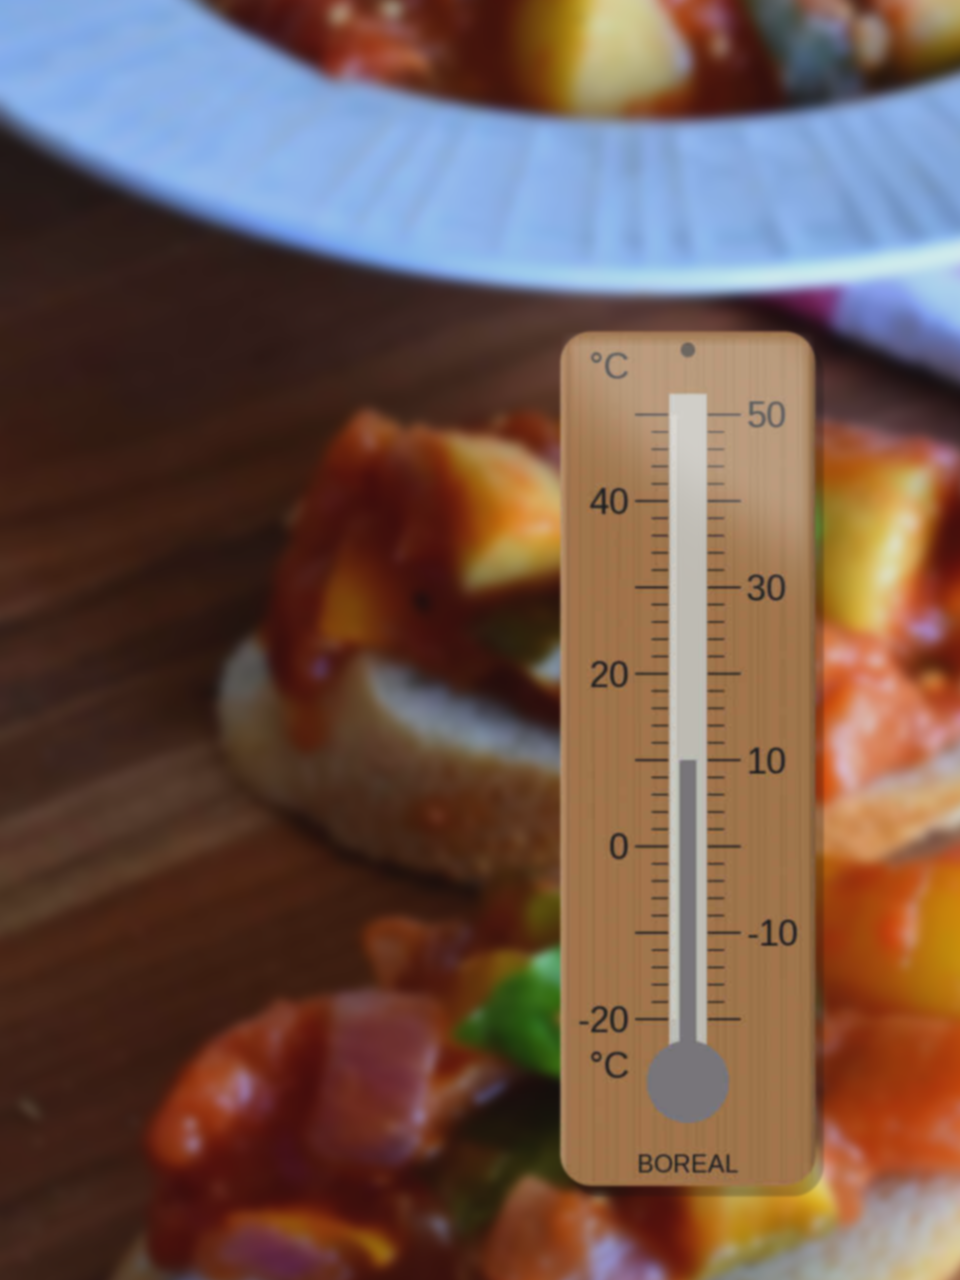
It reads value=10 unit=°C
